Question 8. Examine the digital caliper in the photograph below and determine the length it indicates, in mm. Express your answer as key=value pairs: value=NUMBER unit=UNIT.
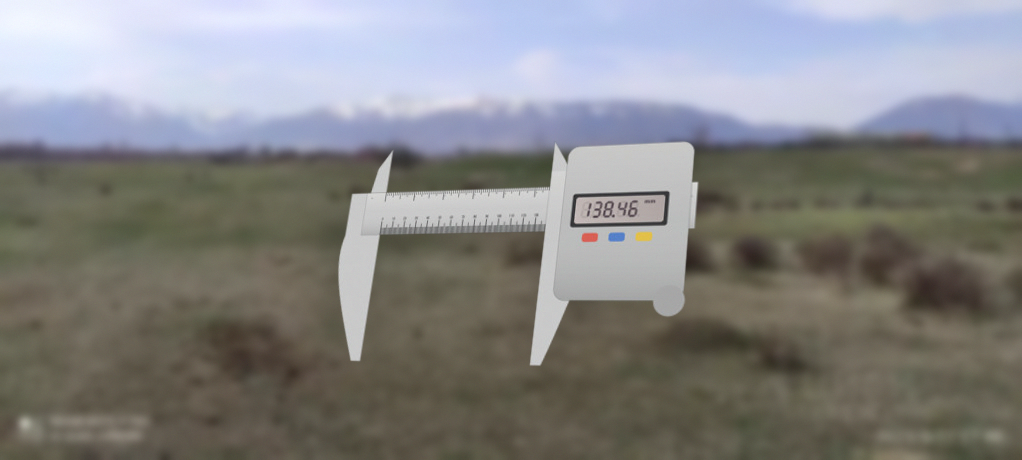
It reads value=138.46 unit=mm
